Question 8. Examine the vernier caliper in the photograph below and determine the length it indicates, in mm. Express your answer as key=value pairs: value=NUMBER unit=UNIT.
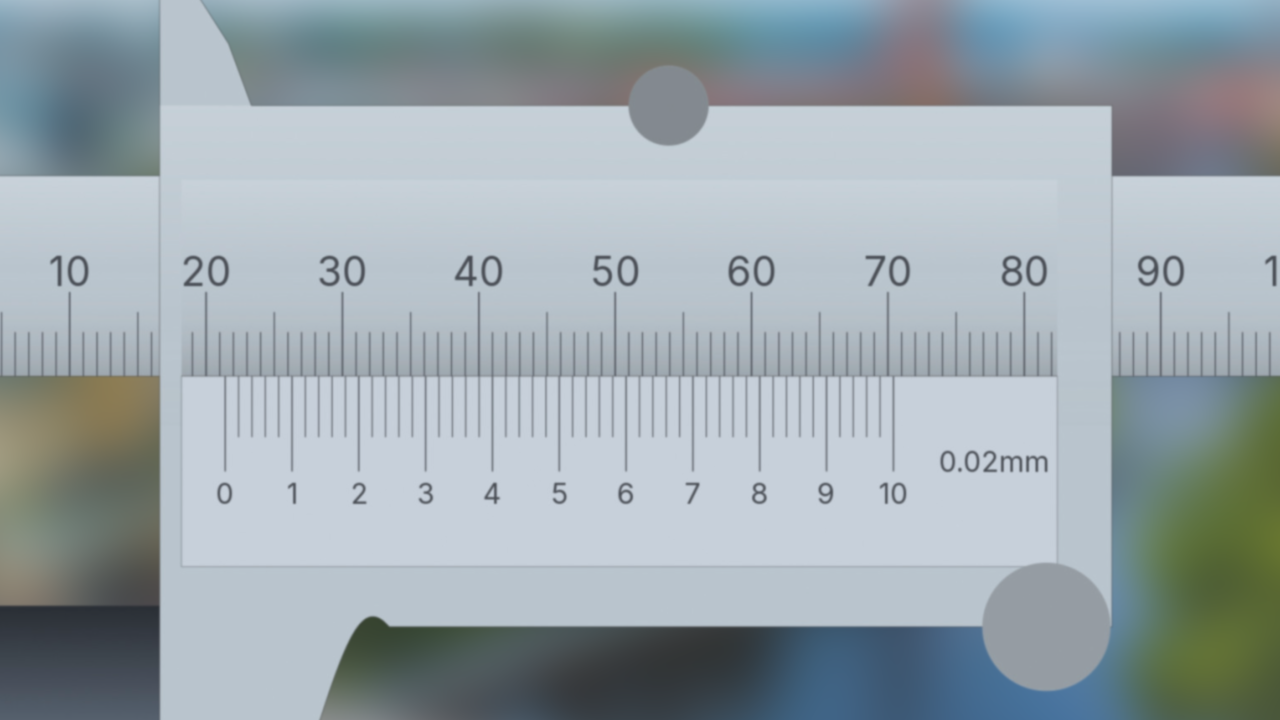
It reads value=21.4 unit=mm
